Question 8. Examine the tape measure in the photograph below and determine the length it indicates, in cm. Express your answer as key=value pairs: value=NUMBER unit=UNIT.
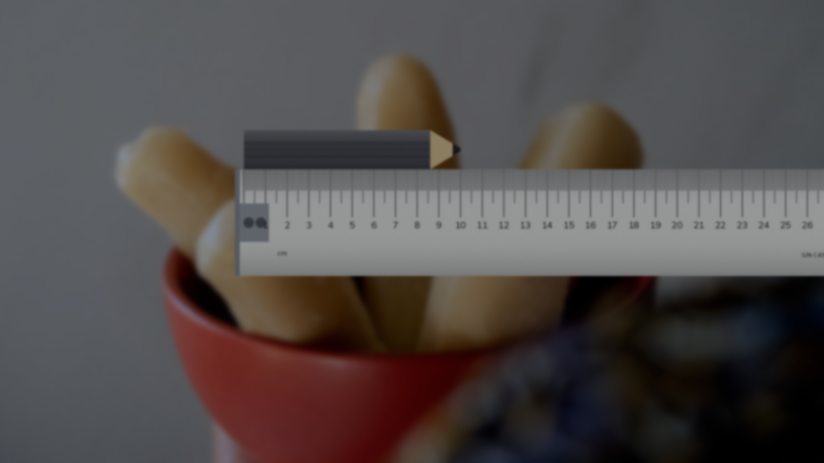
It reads value=10 unit=cm
